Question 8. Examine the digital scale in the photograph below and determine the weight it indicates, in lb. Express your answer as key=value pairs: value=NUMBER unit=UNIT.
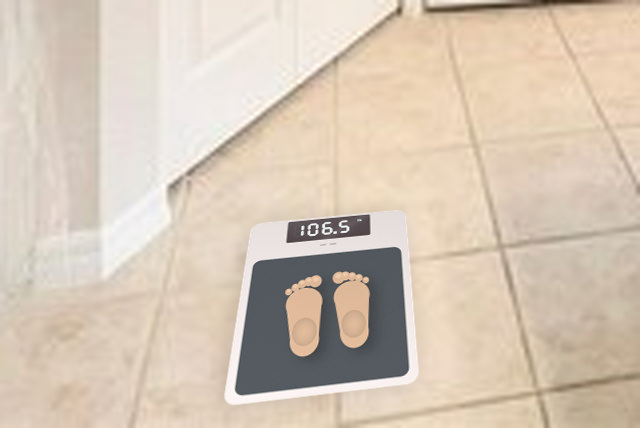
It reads value=106.5 unit=lb
